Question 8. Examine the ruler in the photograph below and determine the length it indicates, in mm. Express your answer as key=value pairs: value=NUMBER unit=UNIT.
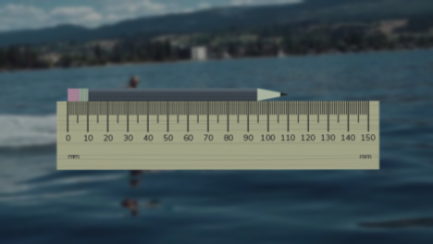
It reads value=110 unit=mm
